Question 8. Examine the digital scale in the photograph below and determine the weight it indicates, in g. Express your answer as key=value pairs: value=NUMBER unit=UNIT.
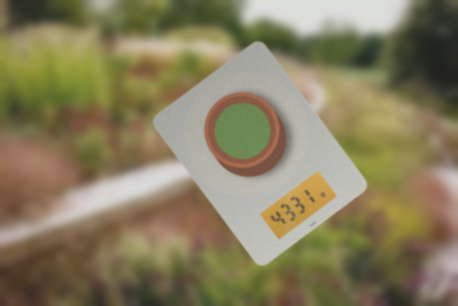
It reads value=4331 unit=g
